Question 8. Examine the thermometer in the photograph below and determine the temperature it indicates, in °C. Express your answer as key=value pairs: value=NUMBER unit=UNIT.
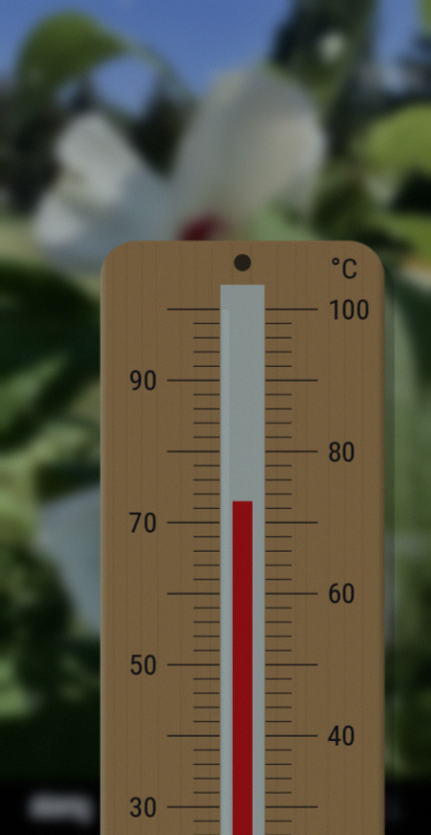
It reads value=73 unit=°C
